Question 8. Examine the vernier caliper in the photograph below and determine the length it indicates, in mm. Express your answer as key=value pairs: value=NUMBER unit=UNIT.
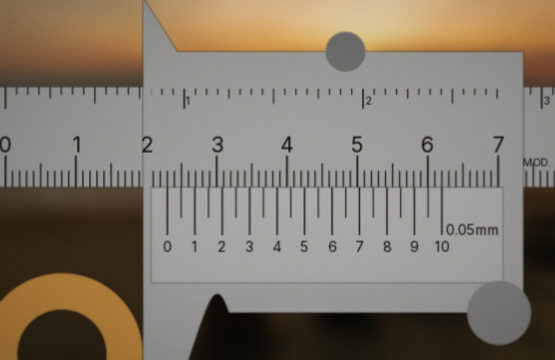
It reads value=23.0 unit=mm
